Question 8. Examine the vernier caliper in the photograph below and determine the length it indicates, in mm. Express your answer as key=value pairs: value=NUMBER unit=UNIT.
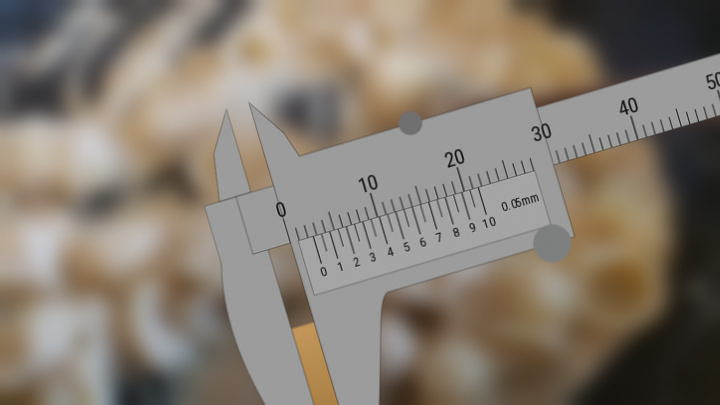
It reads value=2.6 unit=mm
